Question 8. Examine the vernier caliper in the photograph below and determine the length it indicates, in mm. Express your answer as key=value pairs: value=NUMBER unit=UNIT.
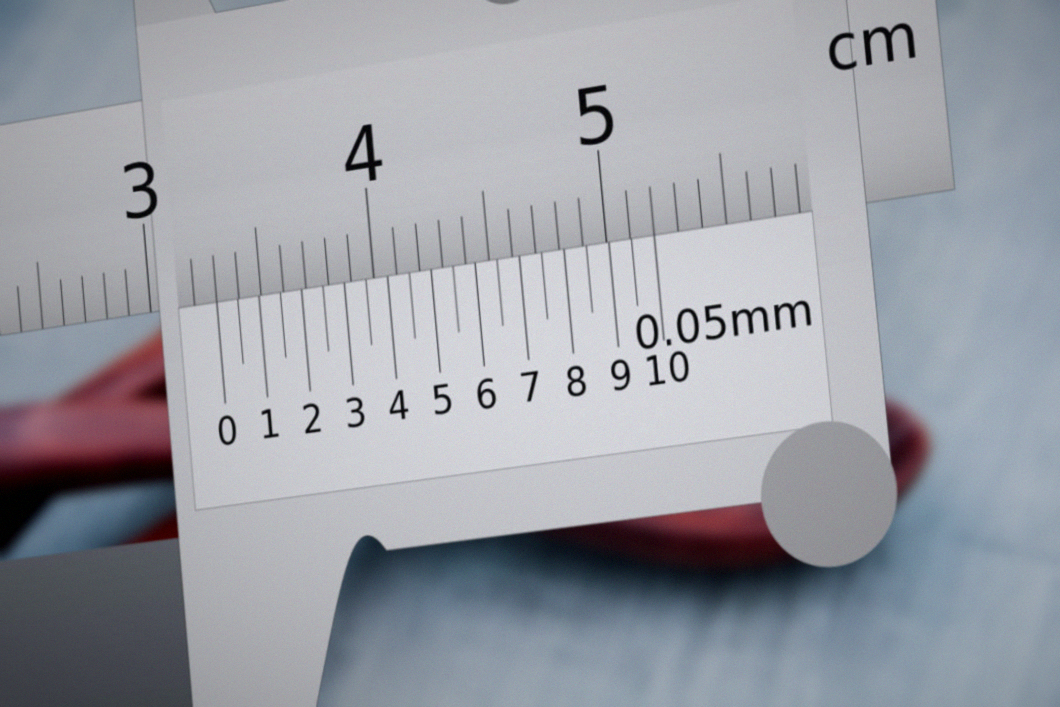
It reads value=33.0 unit=mm
